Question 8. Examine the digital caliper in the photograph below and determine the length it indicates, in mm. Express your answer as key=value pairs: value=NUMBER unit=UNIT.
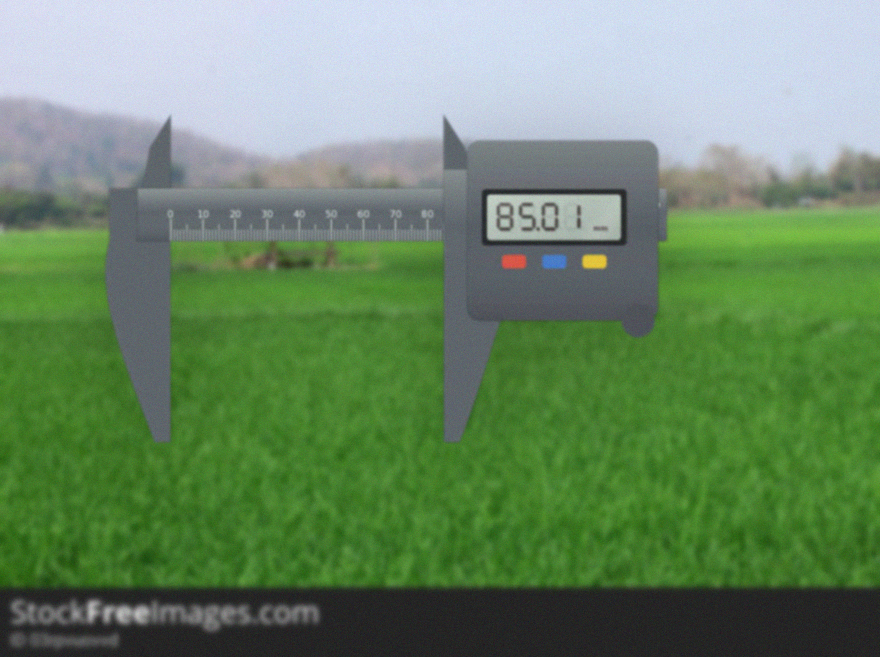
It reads value=85.01 unit=mm
